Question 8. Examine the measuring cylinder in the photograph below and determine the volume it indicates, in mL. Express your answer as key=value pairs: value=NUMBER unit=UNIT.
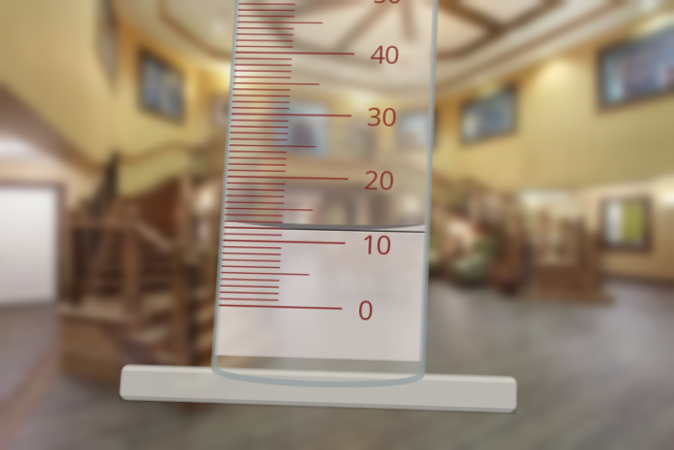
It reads value=12 unit=mL
